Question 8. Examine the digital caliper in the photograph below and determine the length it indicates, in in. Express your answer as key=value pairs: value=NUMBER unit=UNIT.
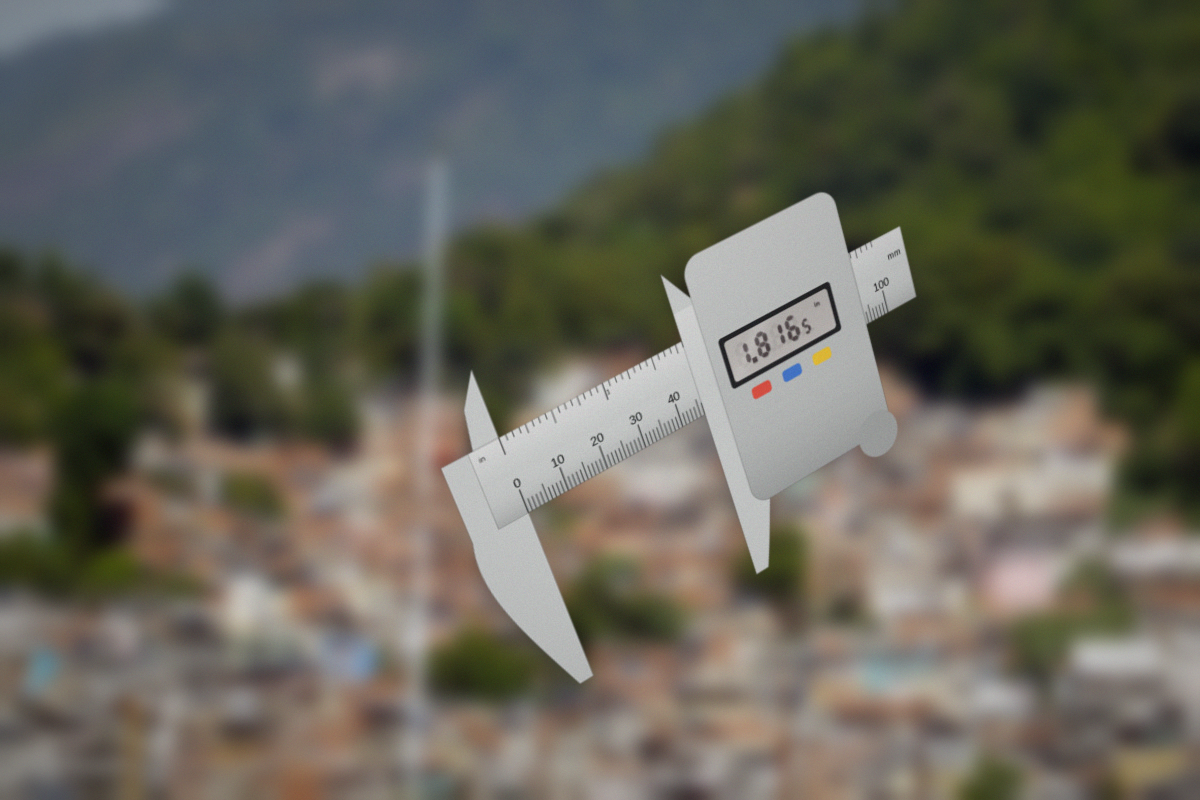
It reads value=1.8165 unit=in
